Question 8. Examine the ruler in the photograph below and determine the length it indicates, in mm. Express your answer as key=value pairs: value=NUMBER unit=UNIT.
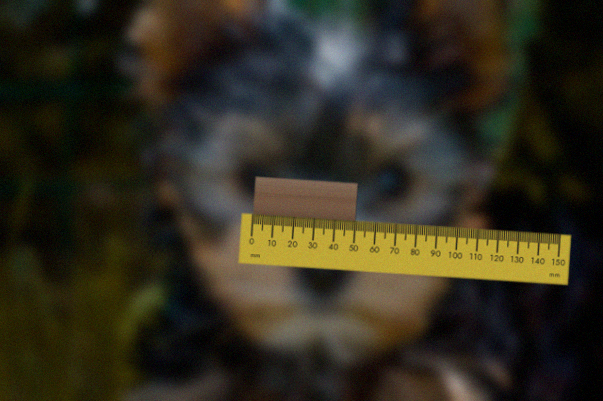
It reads value=50 unit=mm
